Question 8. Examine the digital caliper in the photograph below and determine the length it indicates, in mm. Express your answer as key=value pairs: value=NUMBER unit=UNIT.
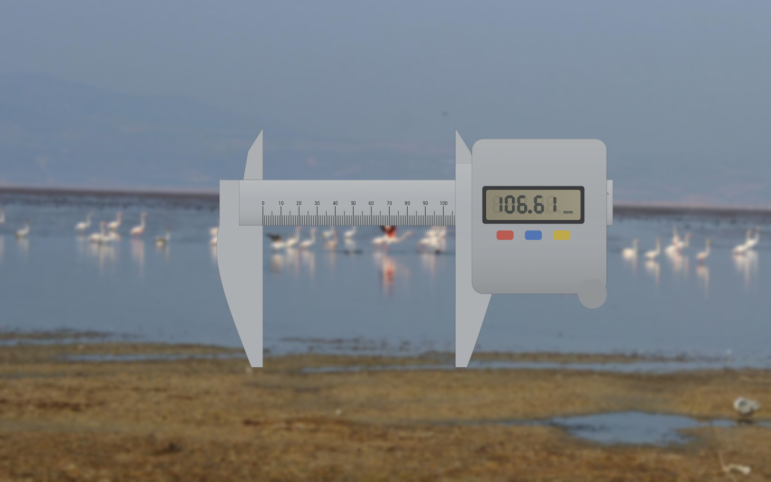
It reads value=106.61 unit=mm
